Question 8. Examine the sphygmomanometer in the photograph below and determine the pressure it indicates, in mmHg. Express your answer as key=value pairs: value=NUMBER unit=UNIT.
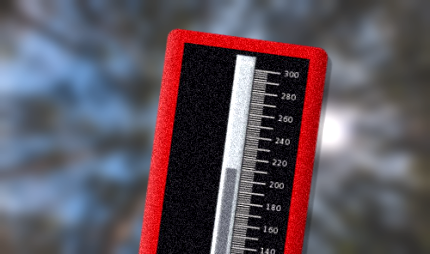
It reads value=210 unit=mmHg
